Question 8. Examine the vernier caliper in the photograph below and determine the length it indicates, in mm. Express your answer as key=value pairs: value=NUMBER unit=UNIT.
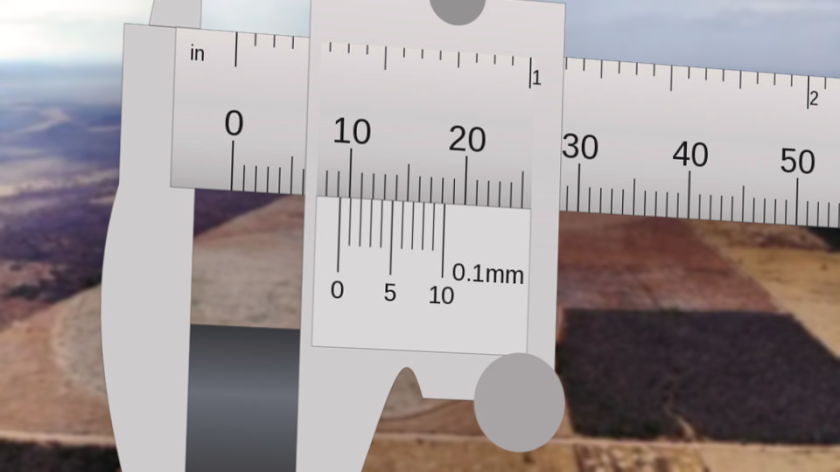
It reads value=9.2 unit=mm
